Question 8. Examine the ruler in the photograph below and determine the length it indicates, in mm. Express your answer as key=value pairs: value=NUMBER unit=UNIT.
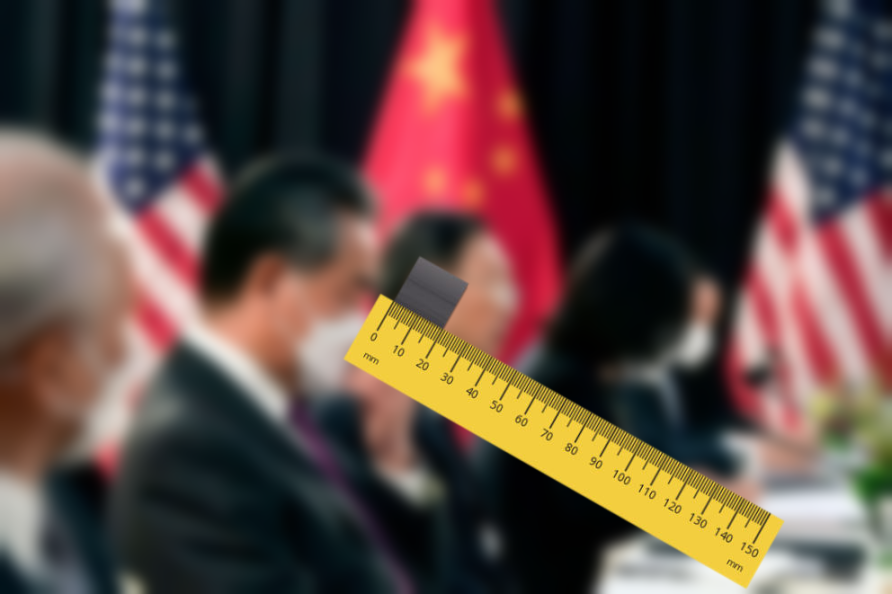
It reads value=20 unit=mm
